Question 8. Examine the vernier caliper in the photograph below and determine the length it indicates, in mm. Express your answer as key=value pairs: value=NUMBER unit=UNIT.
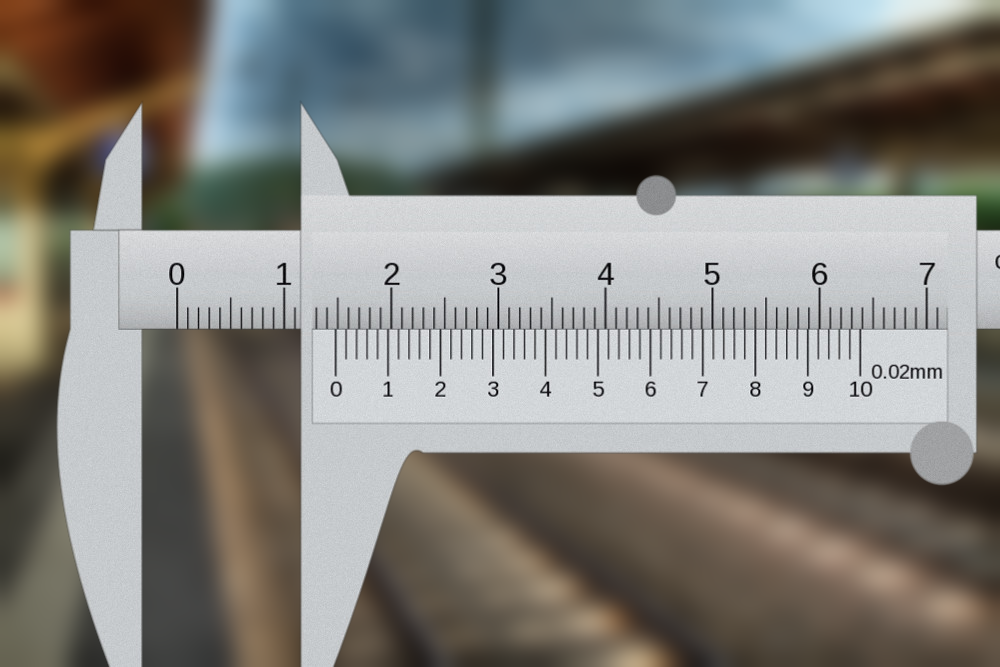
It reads value=14.8 unit=mm
